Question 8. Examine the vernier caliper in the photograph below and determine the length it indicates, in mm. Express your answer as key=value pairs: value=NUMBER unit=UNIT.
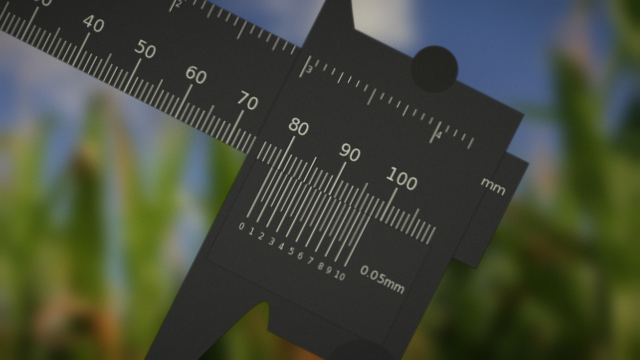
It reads value=79.0 unit=mm
